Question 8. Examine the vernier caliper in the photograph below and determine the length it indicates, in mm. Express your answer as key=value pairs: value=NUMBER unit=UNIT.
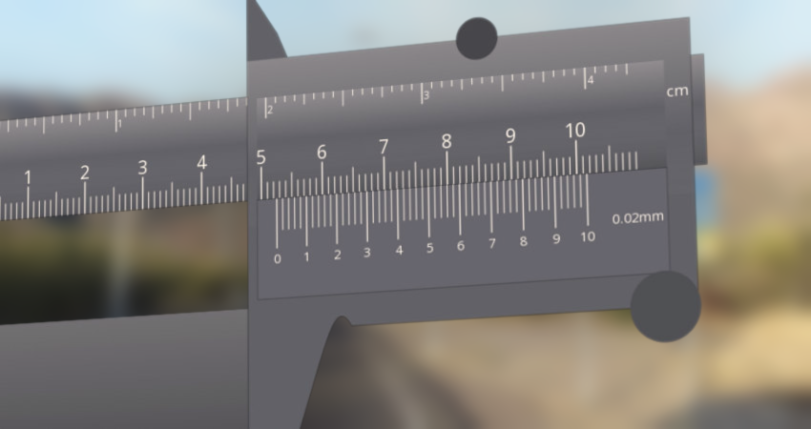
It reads value=52.5 unit=mm
